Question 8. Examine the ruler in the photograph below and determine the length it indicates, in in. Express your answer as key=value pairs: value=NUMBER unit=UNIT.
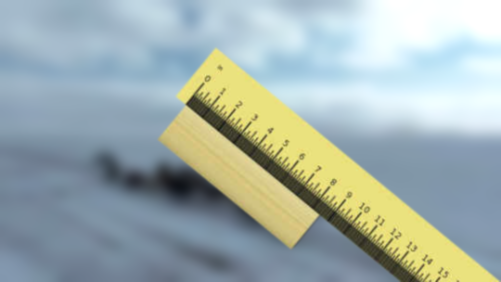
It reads value=8.5 unit=in
